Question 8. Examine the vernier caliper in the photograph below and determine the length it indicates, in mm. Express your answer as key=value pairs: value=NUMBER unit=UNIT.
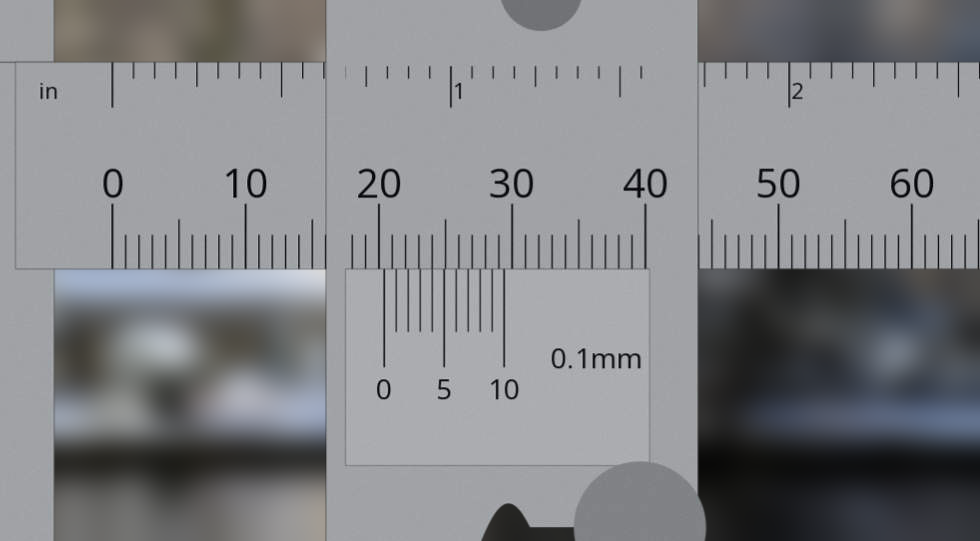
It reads value=20.4 unit=mm
